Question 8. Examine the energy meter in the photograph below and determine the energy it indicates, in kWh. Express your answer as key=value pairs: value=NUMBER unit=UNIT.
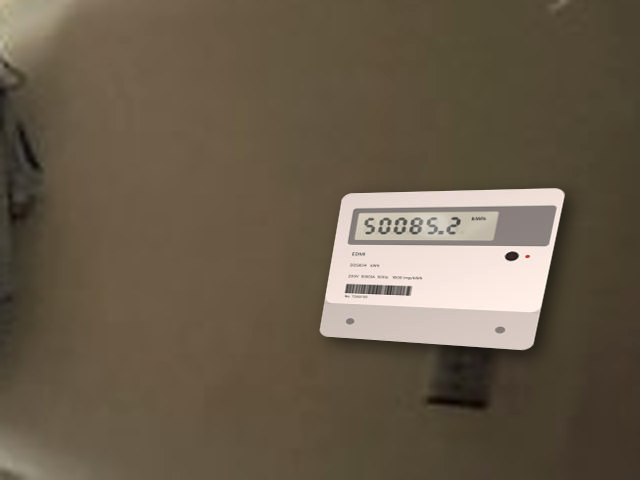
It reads value=50085.2 unit=kWh
